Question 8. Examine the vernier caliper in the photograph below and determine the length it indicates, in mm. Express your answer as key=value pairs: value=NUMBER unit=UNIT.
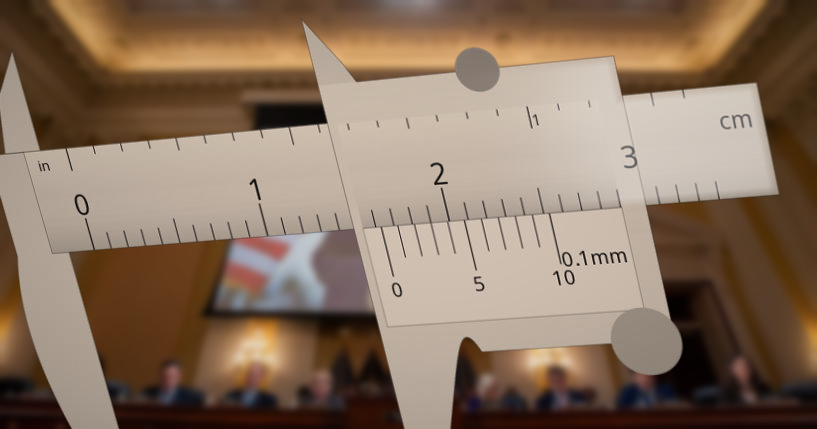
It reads value=16.3 unit=mm
